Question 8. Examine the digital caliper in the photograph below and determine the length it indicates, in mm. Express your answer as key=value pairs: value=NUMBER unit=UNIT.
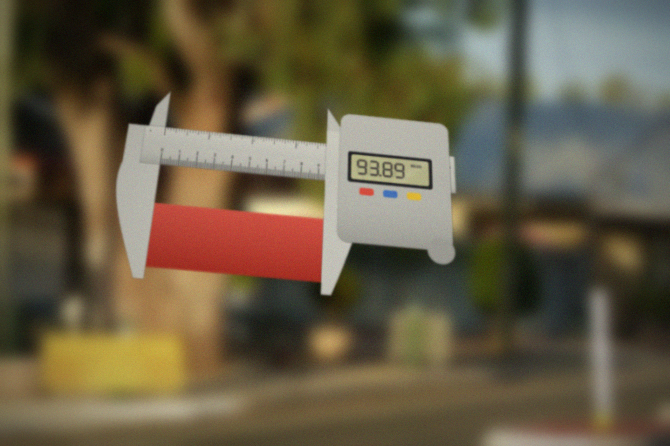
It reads value=93.89 unit=mm
